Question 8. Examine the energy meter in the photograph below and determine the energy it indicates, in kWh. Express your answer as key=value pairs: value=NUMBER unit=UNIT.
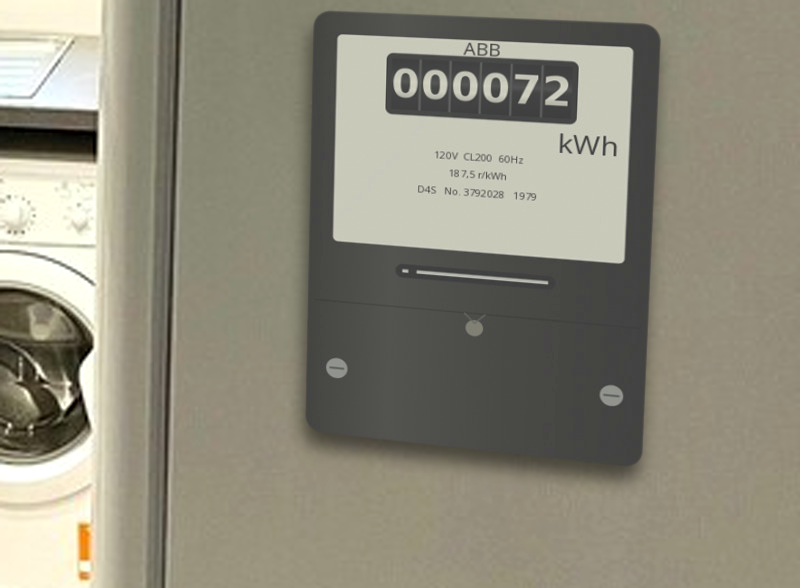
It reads value=72 unit=kWh
